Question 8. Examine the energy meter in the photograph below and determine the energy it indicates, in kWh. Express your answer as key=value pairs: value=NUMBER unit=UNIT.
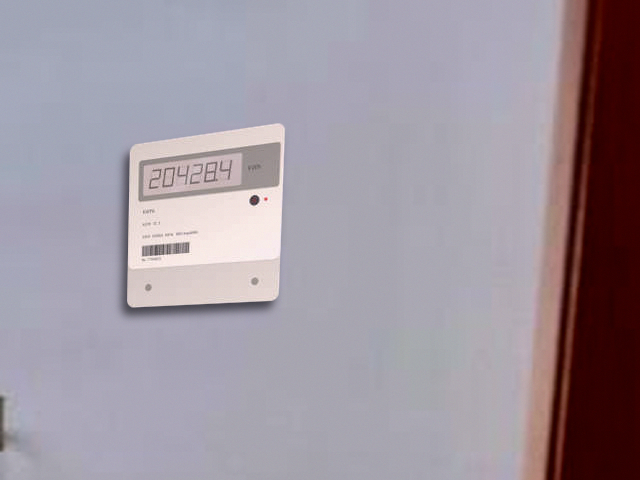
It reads value=20428.4 unit=kWh
